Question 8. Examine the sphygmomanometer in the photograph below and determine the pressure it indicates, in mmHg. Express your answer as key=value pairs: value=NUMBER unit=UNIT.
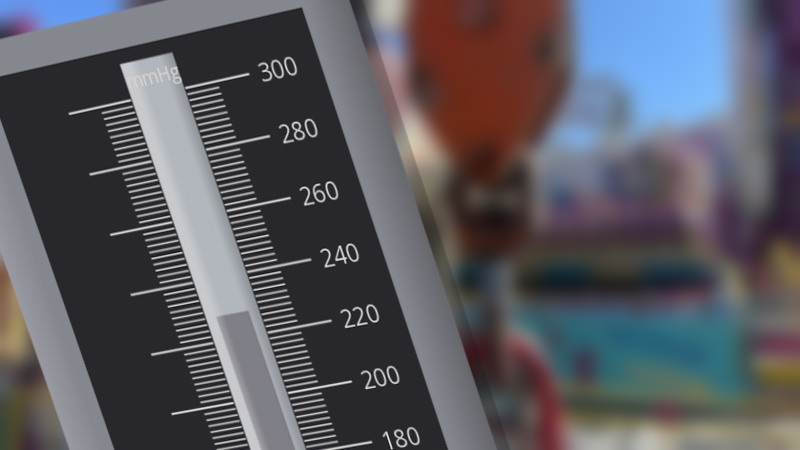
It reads value=228 unit=mmHg
